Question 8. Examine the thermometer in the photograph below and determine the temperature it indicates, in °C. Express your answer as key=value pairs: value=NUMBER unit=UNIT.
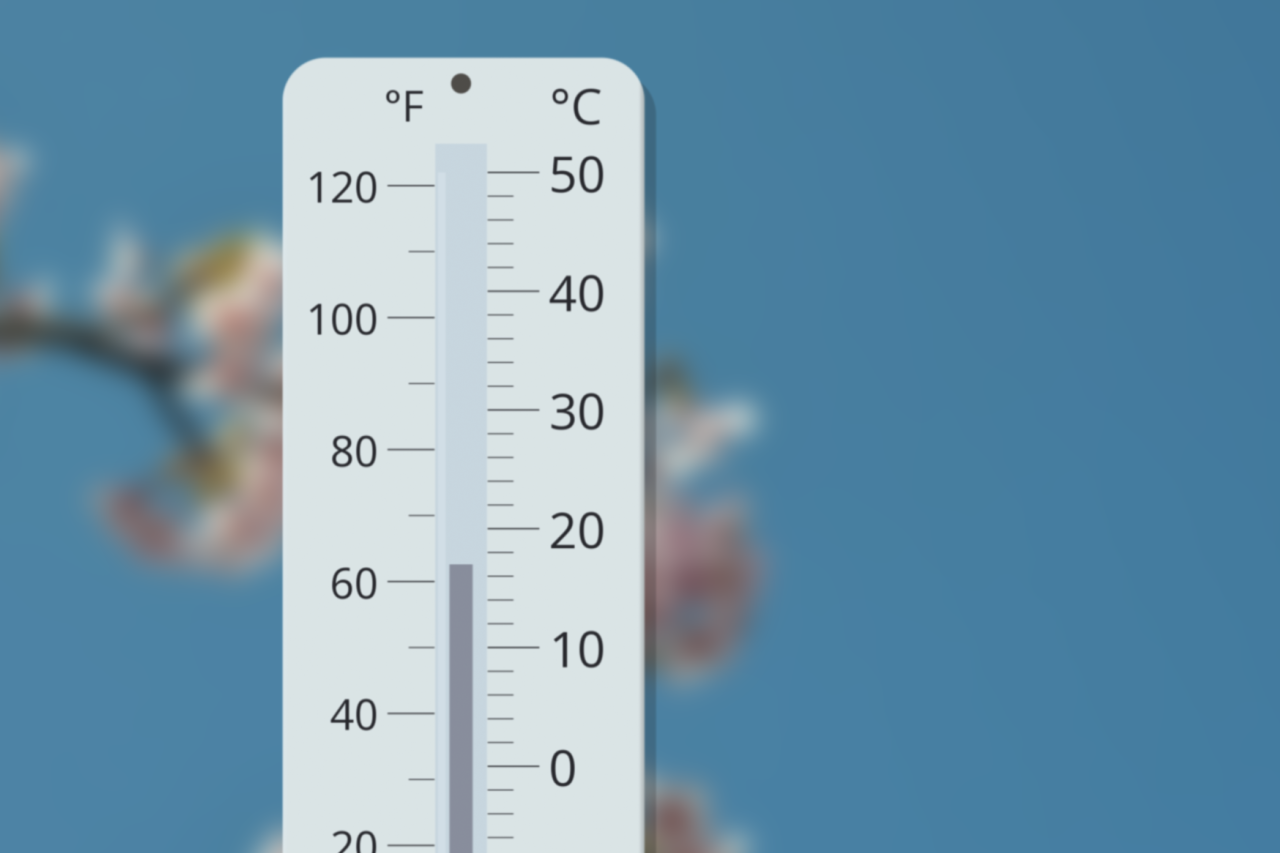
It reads value=17 unit=°C
